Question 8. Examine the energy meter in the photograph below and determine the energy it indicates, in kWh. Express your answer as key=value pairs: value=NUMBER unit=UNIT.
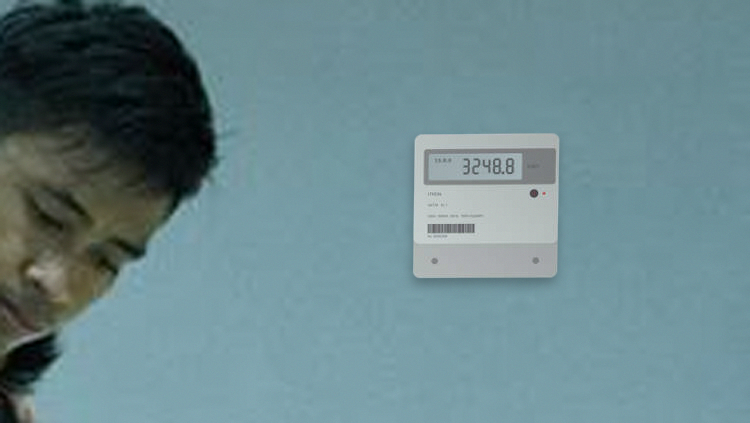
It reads value=3248.8 unit=kWh
